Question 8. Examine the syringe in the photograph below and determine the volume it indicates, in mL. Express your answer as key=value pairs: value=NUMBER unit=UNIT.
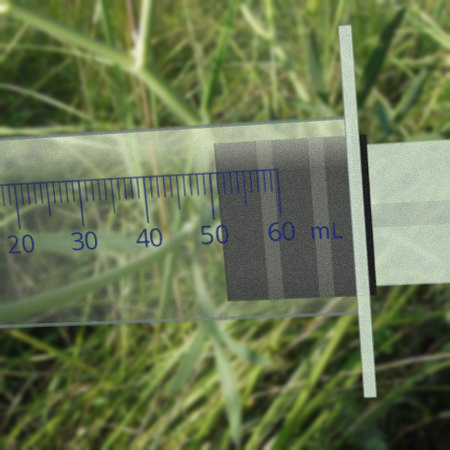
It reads value=51 unit=mL
